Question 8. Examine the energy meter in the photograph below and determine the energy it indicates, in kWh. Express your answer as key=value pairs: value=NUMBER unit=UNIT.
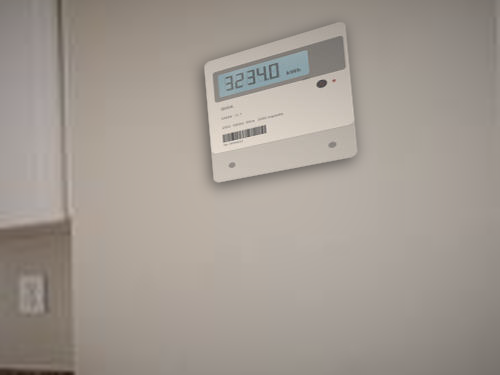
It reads value=3234.0 unit=kWh
